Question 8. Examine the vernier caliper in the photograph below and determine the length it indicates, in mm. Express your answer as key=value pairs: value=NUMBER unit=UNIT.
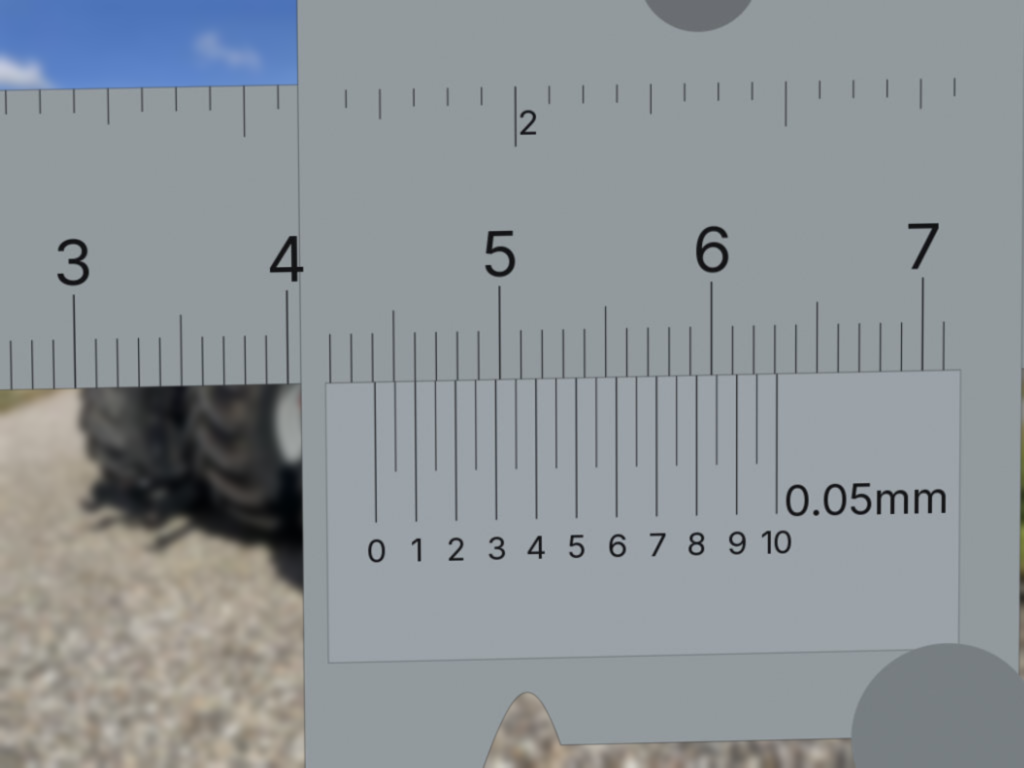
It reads value=44.1 unit=mm
